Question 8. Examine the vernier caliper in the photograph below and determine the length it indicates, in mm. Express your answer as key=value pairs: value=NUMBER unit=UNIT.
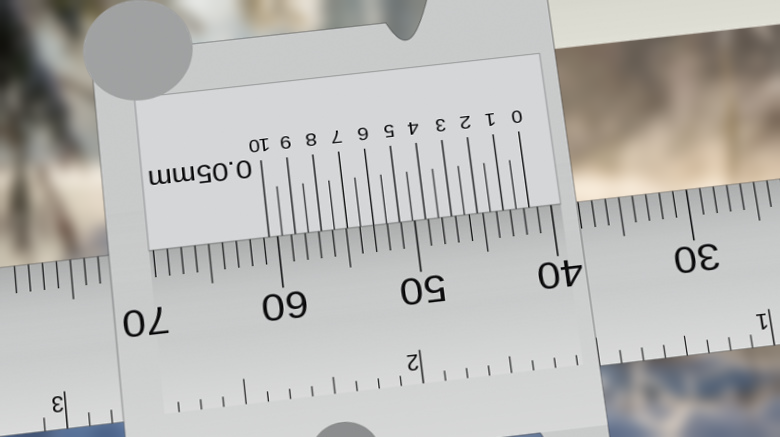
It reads value=41.6 unit=mm
